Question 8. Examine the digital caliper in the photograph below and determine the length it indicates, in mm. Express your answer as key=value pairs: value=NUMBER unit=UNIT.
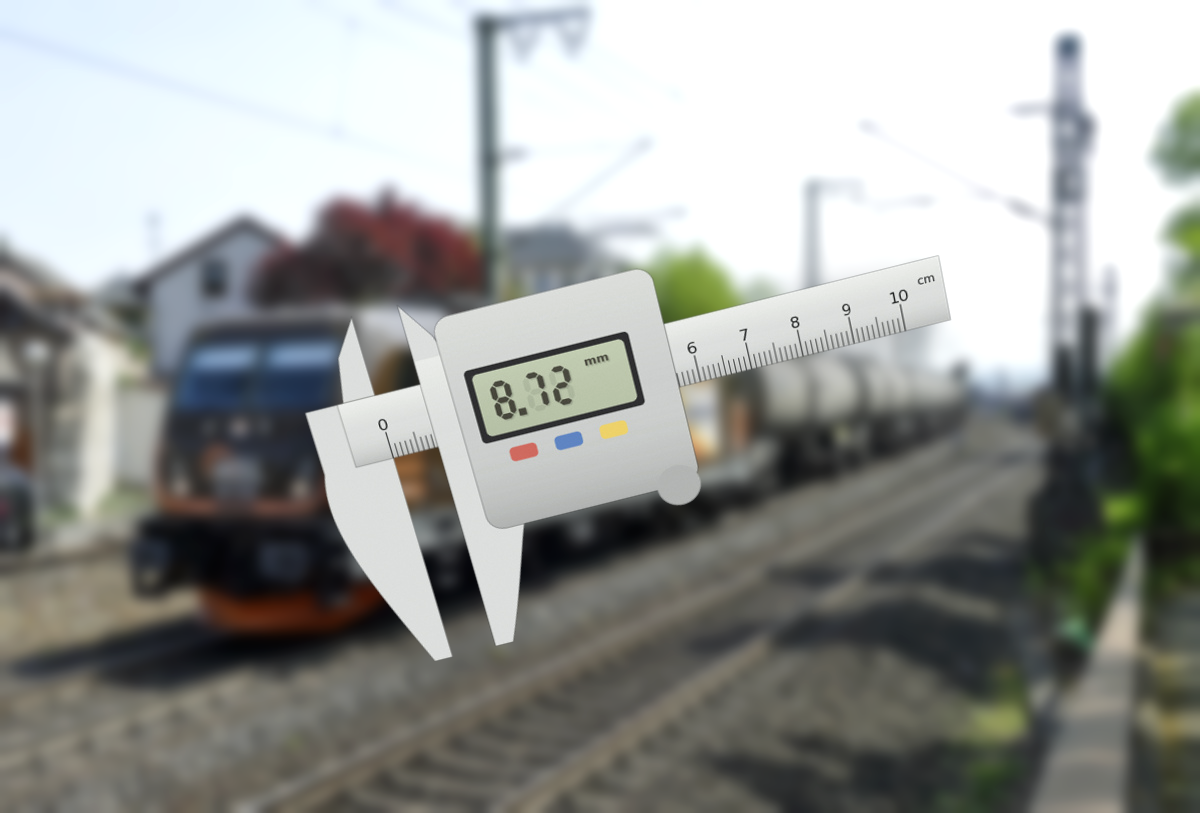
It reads value=8.72 unit=mm
